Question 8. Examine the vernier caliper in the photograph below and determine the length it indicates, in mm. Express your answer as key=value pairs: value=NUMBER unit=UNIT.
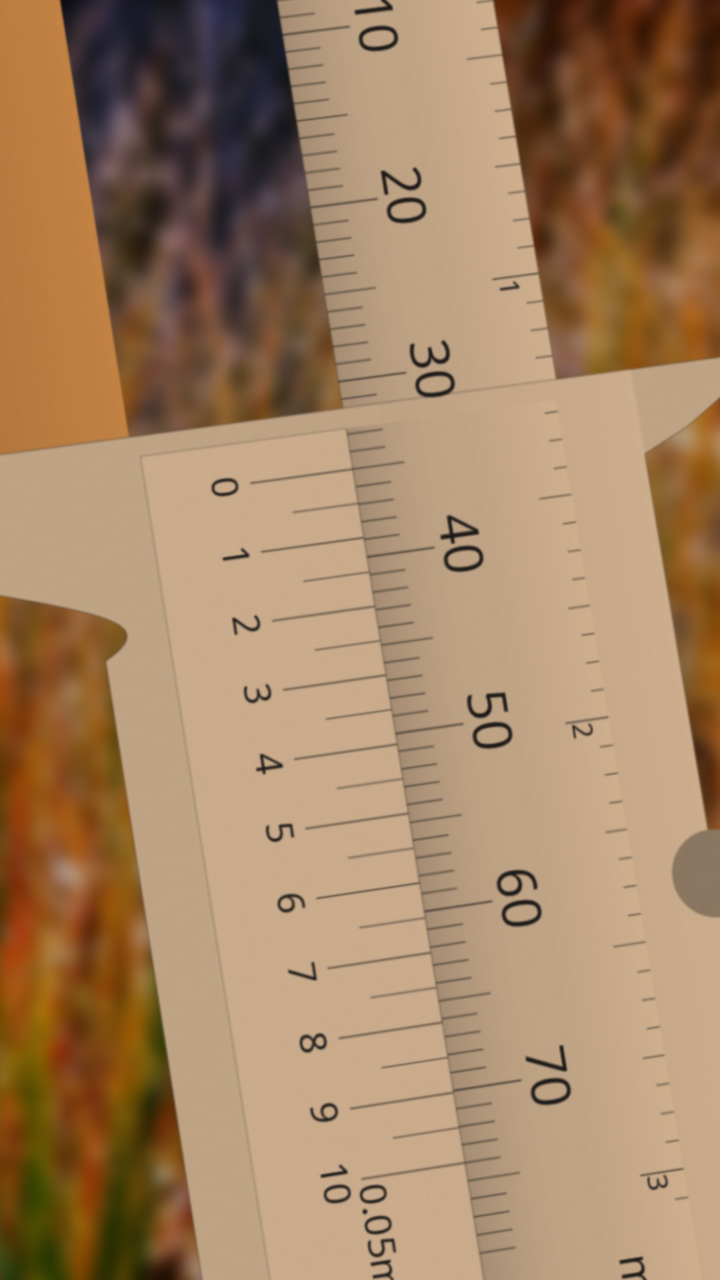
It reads value=35.0 unit=mm
